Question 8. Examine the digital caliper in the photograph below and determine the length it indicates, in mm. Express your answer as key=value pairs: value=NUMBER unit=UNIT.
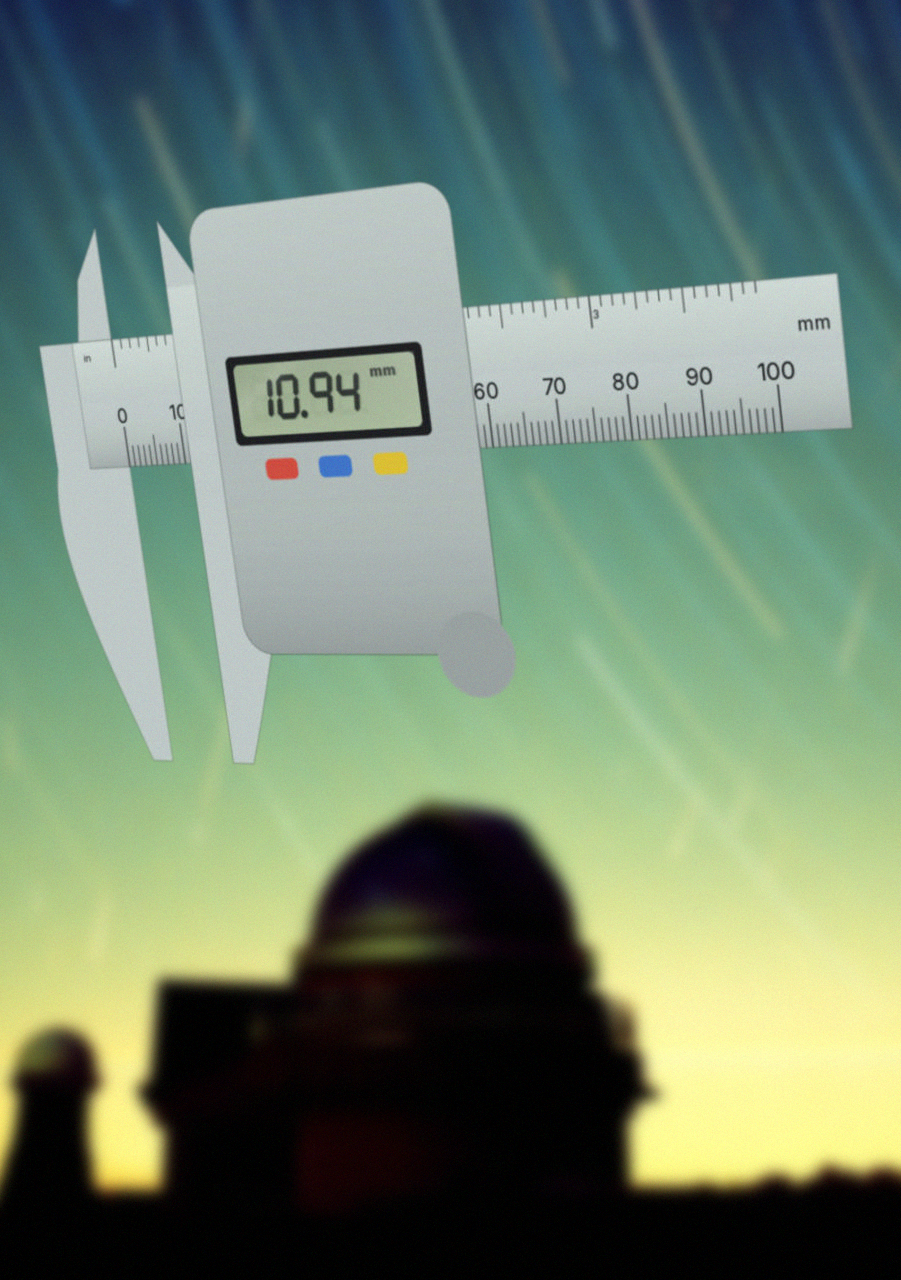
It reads value=10.94 unit=mm
